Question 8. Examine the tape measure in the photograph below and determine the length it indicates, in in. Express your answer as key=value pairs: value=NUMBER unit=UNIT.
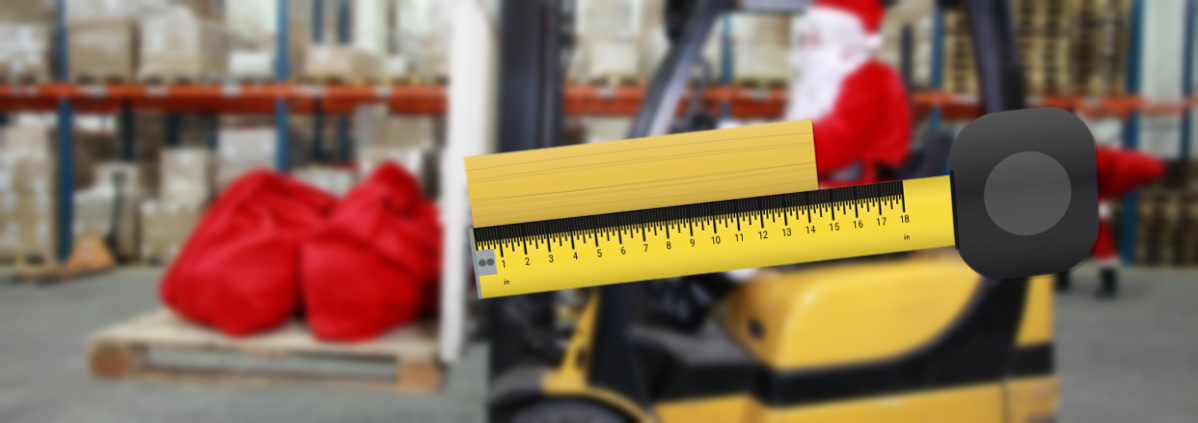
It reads value=14.5 unit=in
